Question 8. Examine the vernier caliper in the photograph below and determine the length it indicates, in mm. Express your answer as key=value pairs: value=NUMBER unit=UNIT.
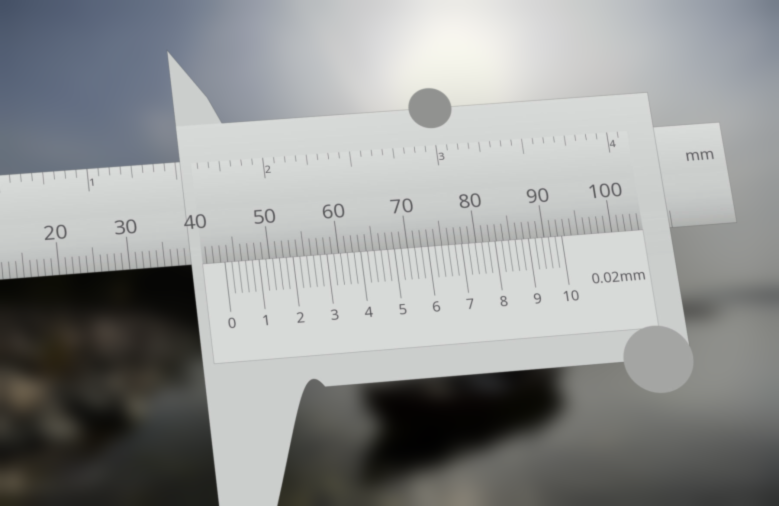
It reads value=43.6 unit=mm
